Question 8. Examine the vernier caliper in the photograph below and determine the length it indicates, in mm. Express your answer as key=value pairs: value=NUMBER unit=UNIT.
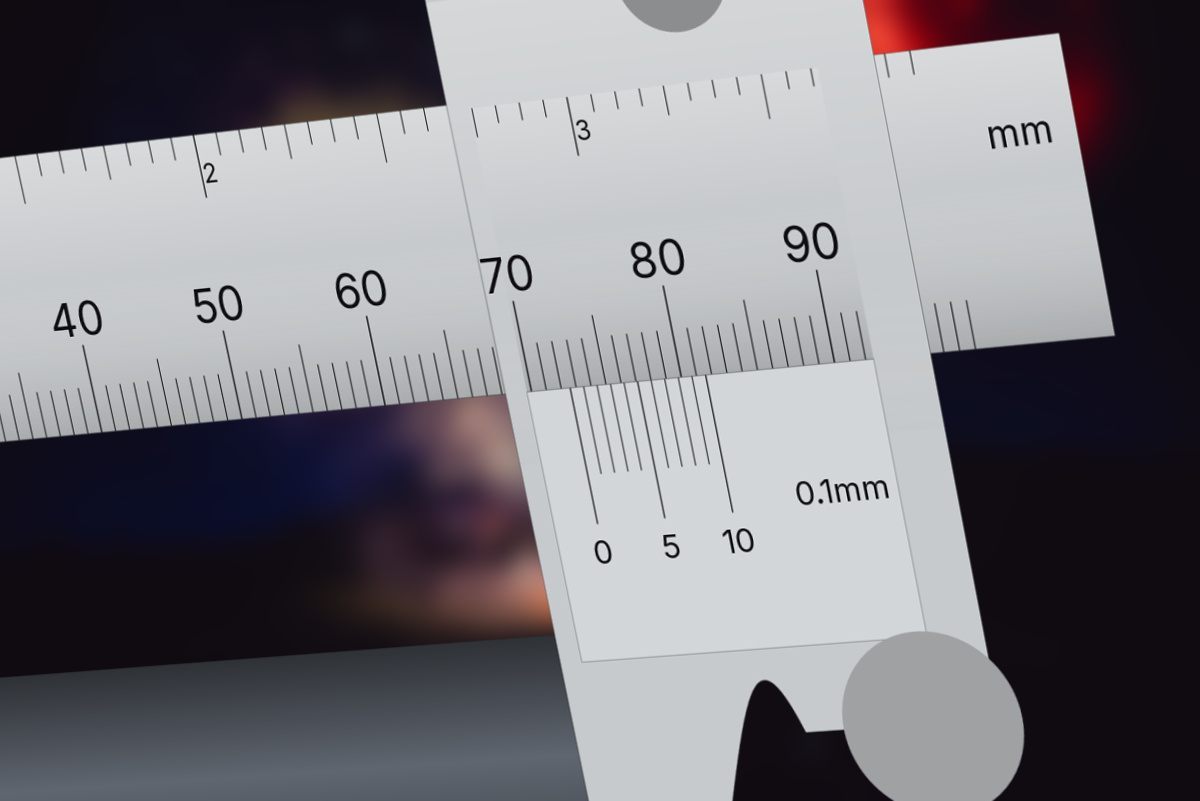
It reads value=72.6 unit=mm
